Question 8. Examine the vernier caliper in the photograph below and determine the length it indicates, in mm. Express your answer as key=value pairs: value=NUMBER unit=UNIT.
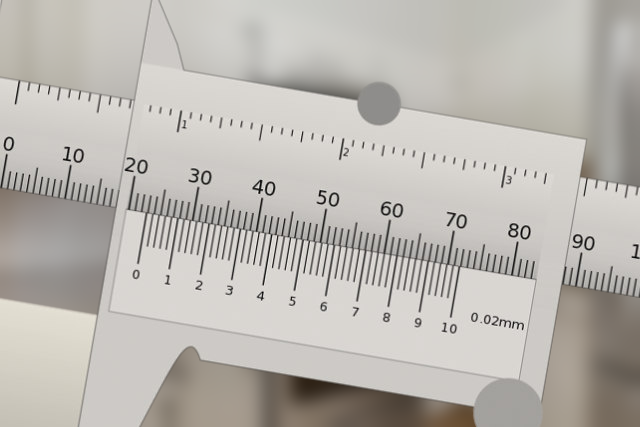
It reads value=22.8 unit=mm
